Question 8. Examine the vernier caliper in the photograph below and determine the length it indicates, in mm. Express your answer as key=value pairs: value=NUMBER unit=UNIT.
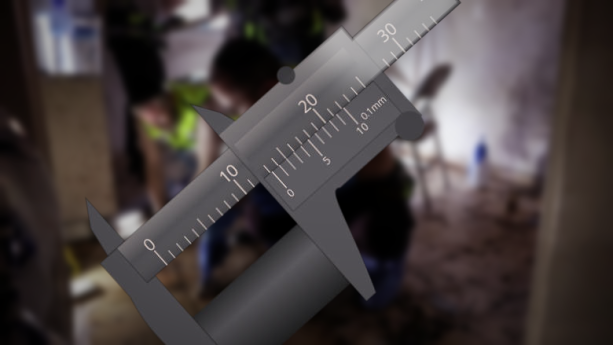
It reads value=13.2 unit=mm
